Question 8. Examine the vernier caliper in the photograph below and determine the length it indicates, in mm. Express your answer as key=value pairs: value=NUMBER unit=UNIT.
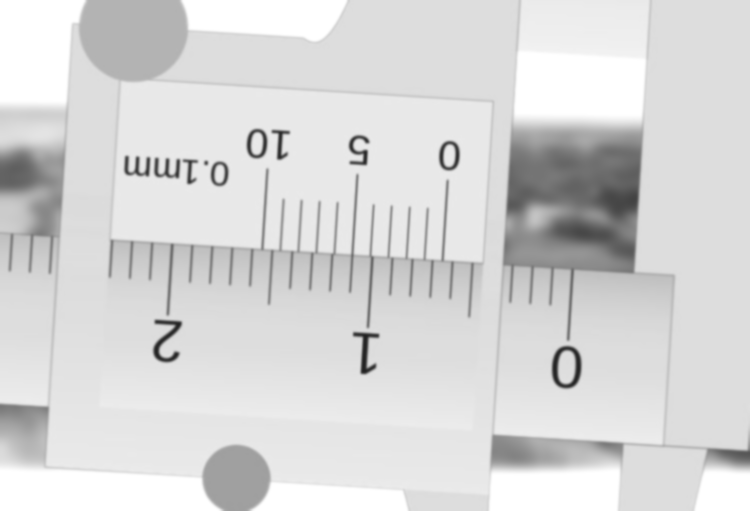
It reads value=6.5 unit=mm
